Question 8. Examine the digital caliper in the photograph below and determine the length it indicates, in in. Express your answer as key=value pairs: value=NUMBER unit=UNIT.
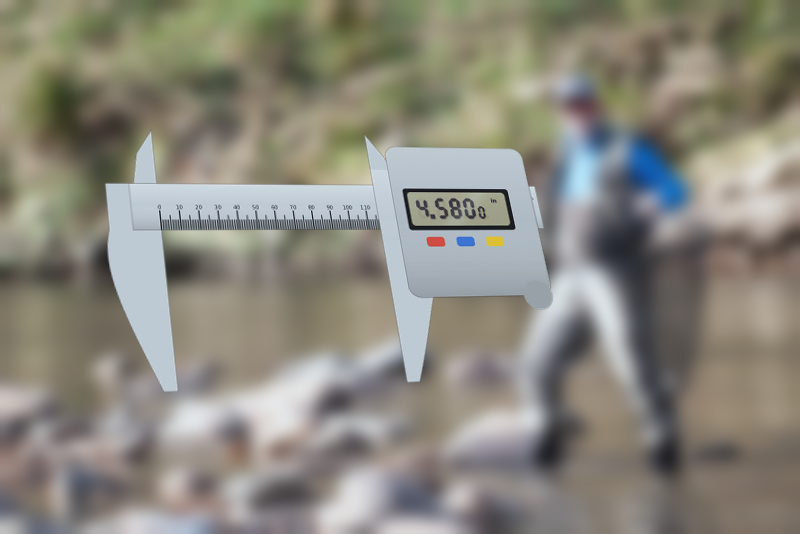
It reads value=4.5800 unit=in
